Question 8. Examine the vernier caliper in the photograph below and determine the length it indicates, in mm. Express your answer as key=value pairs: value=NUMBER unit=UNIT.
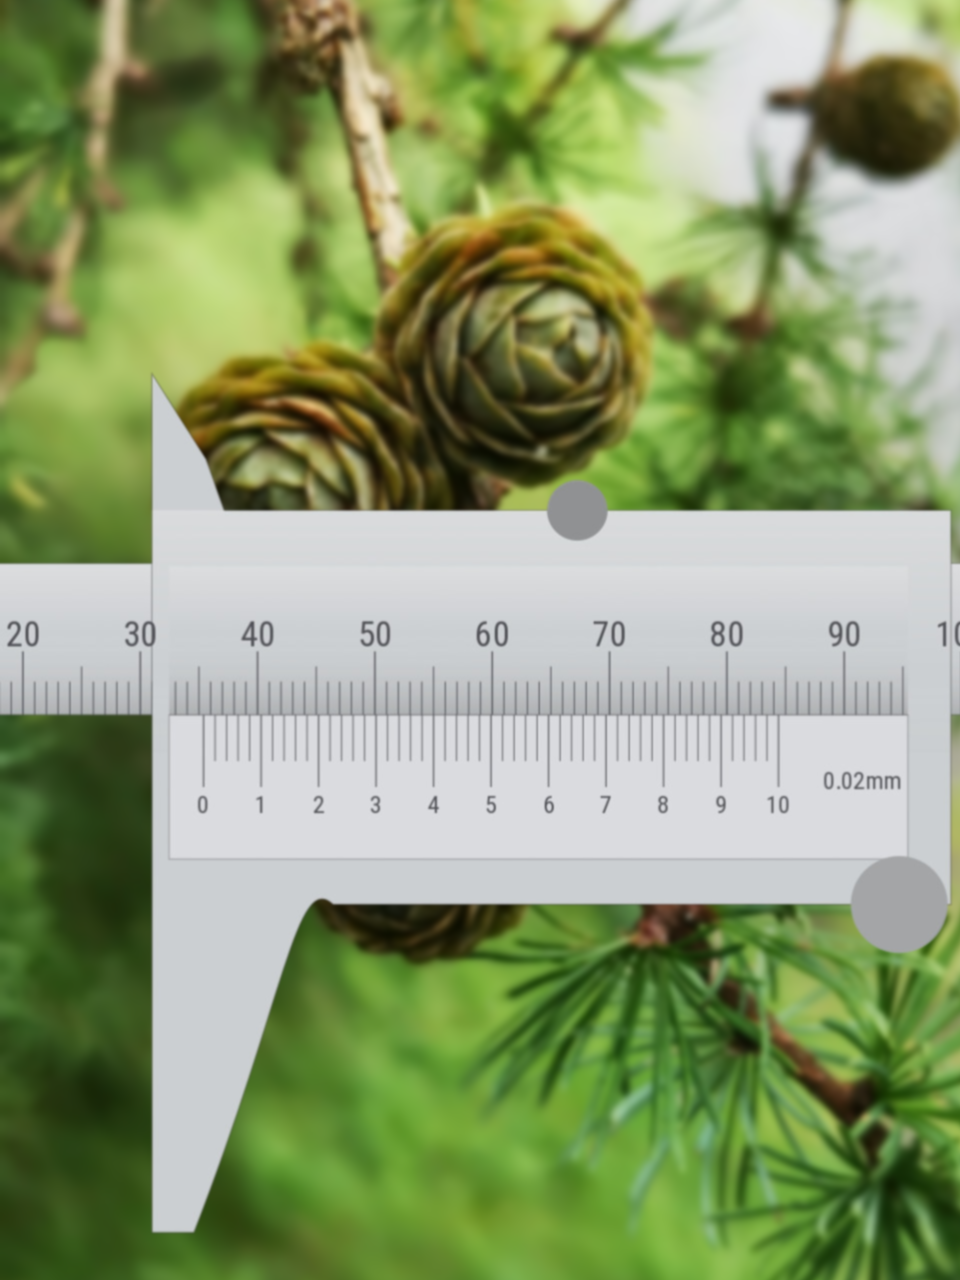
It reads value=35.4 unit=mm
